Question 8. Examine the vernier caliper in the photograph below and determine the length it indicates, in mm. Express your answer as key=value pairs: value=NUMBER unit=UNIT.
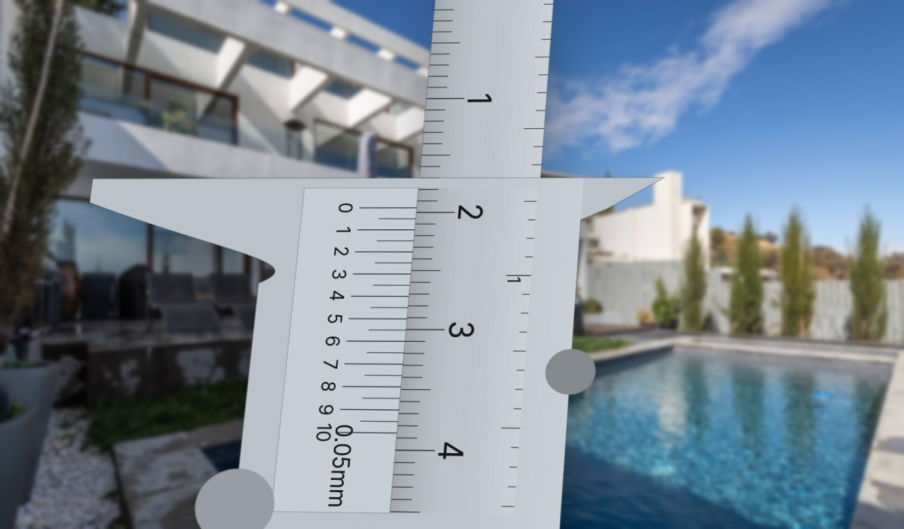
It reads value=19.6 unit=mm
